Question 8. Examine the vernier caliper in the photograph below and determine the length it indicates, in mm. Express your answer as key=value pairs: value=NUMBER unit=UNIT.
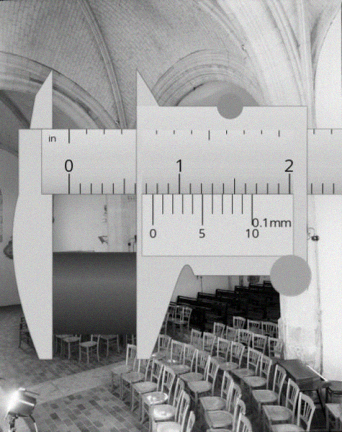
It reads value=7.6 unit=mm
